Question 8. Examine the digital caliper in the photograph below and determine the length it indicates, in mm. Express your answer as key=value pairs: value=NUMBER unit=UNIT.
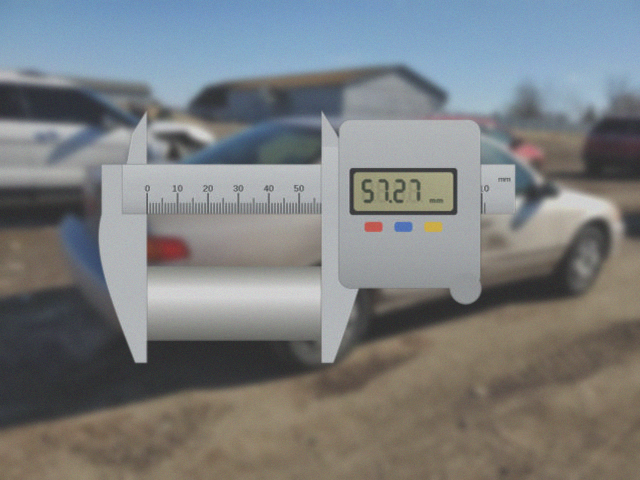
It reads value=57.27 unit=mm
